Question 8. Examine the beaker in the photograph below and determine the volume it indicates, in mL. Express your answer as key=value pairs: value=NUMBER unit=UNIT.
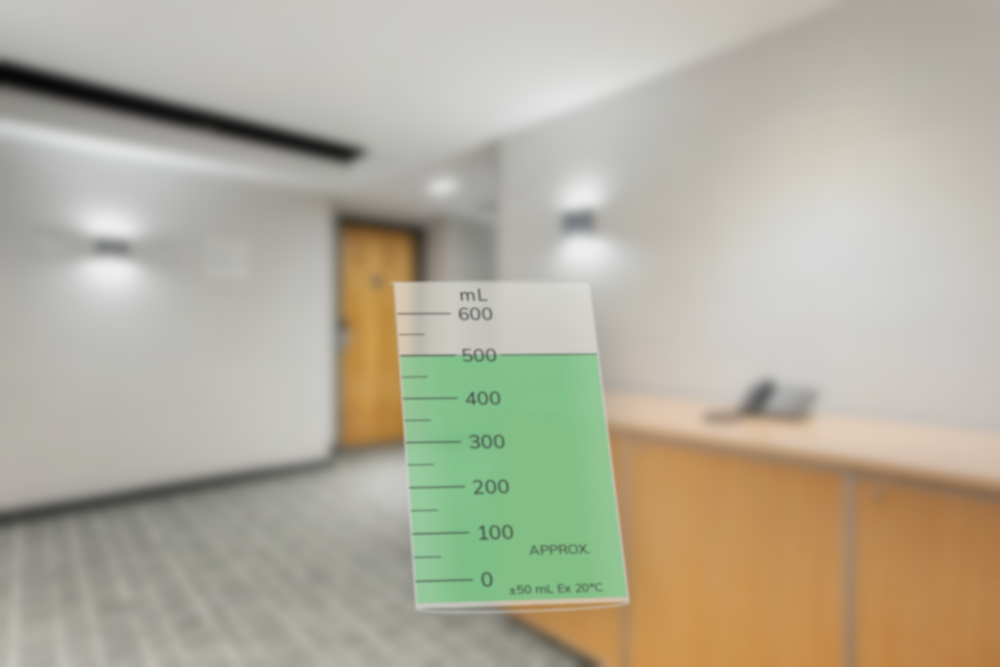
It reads value=500 unit=mL
